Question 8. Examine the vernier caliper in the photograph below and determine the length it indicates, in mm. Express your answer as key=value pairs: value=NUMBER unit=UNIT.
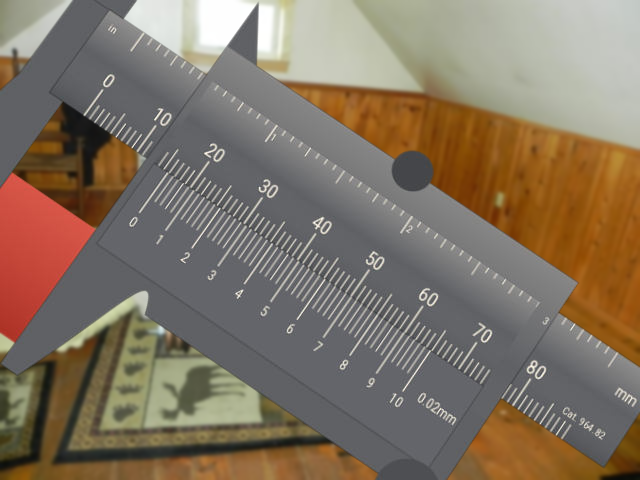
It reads value=15.8 unit=mm
